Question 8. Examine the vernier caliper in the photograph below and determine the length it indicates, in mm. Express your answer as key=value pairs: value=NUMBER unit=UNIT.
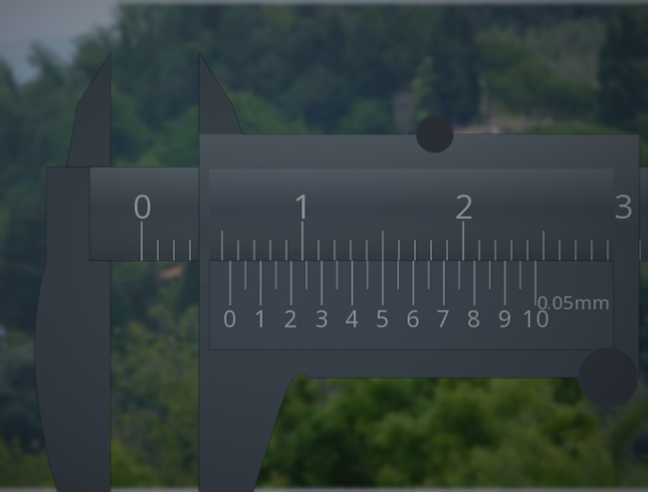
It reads value=5.5 unit=mm
